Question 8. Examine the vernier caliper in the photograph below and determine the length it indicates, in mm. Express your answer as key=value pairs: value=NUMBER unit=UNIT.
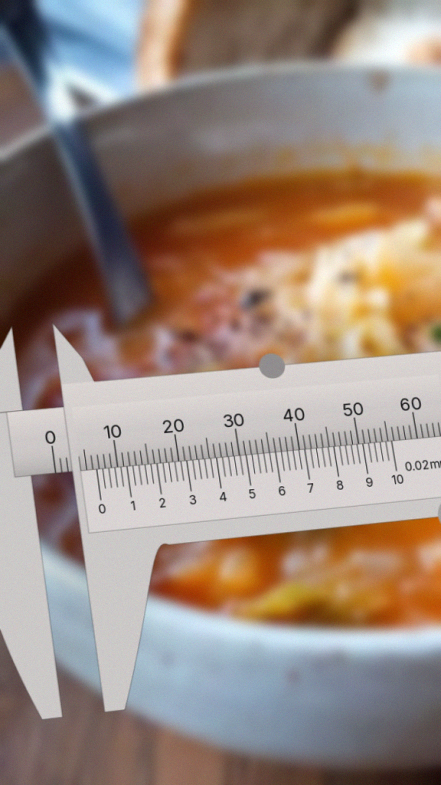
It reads value=6.6 unit=mm
